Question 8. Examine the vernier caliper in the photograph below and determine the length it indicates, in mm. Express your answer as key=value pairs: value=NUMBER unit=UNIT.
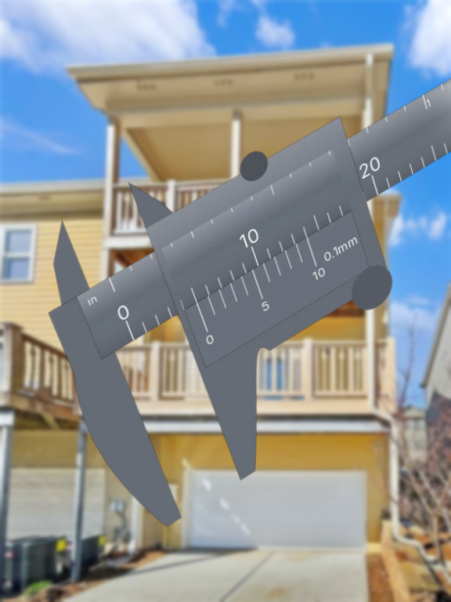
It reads value=5.0 unit=mm
